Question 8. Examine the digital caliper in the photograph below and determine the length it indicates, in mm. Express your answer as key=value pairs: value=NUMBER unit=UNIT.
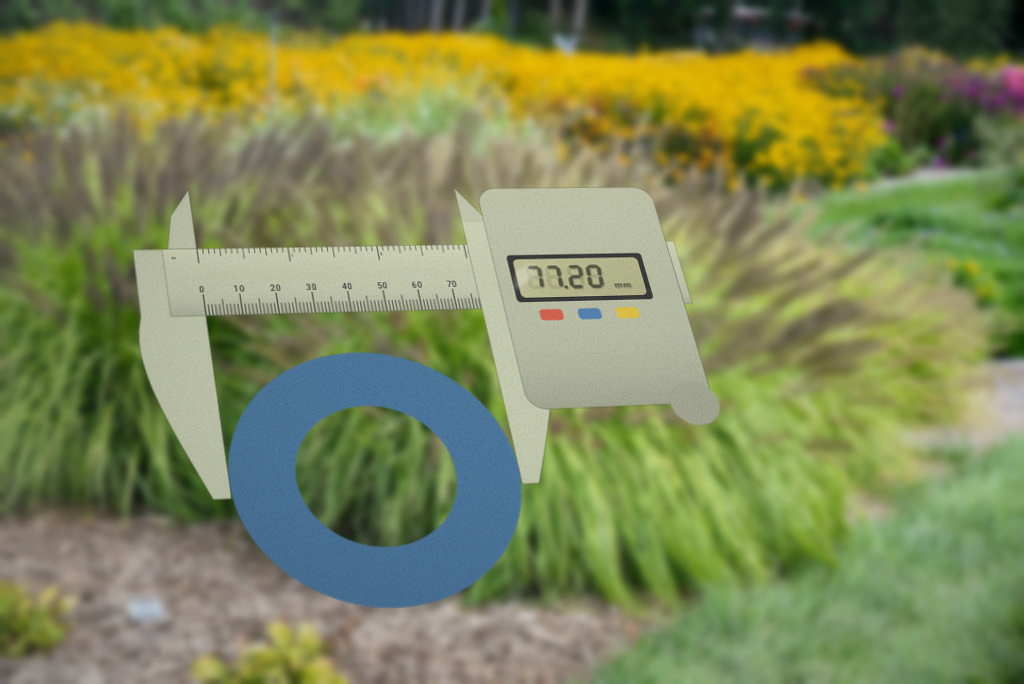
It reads value=77.20 unit=mm
